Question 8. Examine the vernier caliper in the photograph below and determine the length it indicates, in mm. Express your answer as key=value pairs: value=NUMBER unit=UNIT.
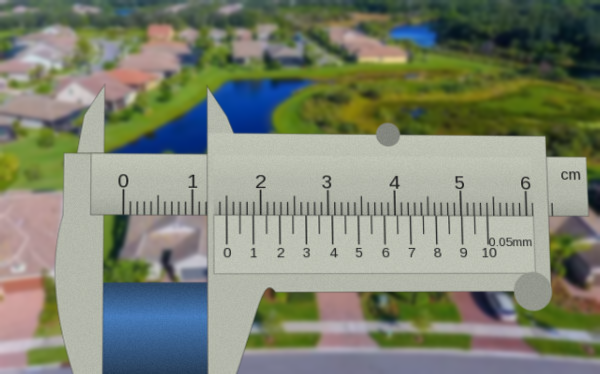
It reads value=15.0 unit=mm
